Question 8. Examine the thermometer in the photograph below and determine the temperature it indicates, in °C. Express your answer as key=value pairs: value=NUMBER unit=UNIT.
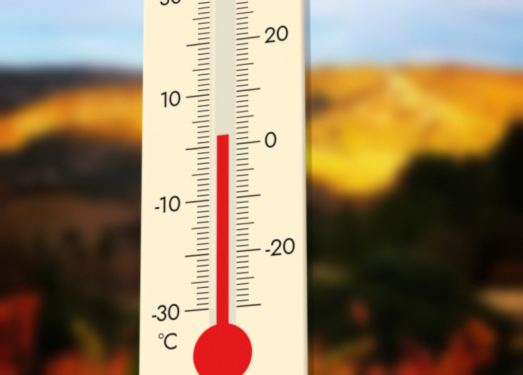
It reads value=2 unit=°C
